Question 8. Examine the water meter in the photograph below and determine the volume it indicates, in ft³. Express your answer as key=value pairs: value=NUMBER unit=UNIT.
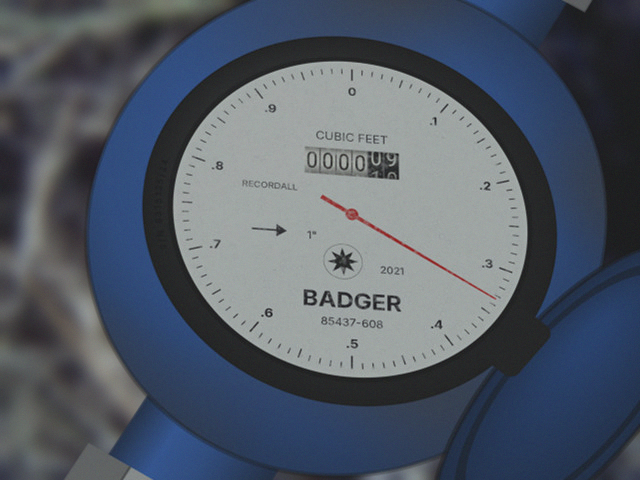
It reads value=9.33 unit=ft³
